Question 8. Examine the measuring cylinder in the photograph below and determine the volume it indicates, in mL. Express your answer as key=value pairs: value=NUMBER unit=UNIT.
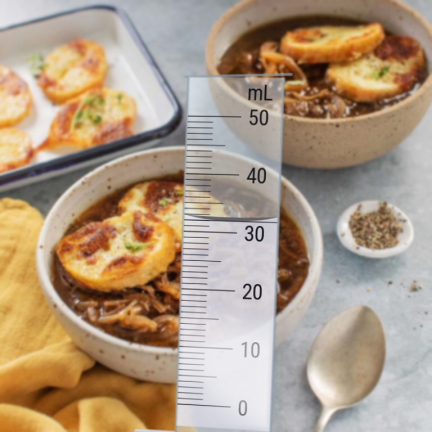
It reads value=32 unit=mL
